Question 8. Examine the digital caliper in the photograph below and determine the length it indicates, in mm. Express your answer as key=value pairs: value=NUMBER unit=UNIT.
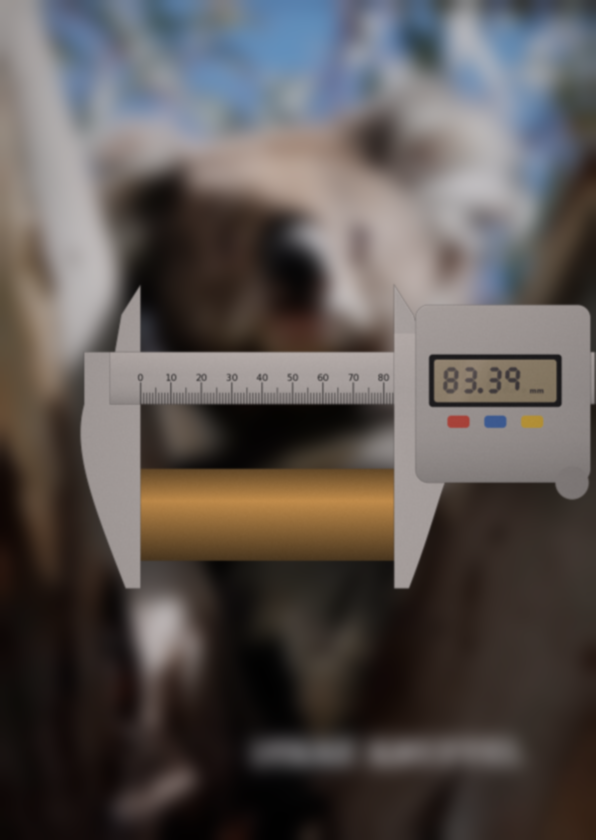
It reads value=83.39 unit=mm
